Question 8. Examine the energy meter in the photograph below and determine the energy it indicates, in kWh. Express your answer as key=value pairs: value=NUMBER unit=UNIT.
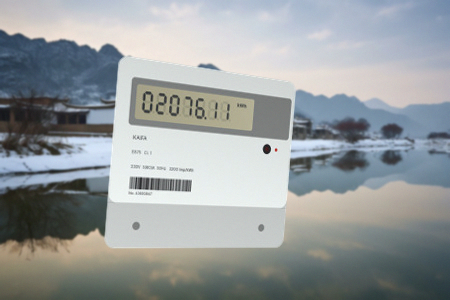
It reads value=2076.11 unit=kWh
